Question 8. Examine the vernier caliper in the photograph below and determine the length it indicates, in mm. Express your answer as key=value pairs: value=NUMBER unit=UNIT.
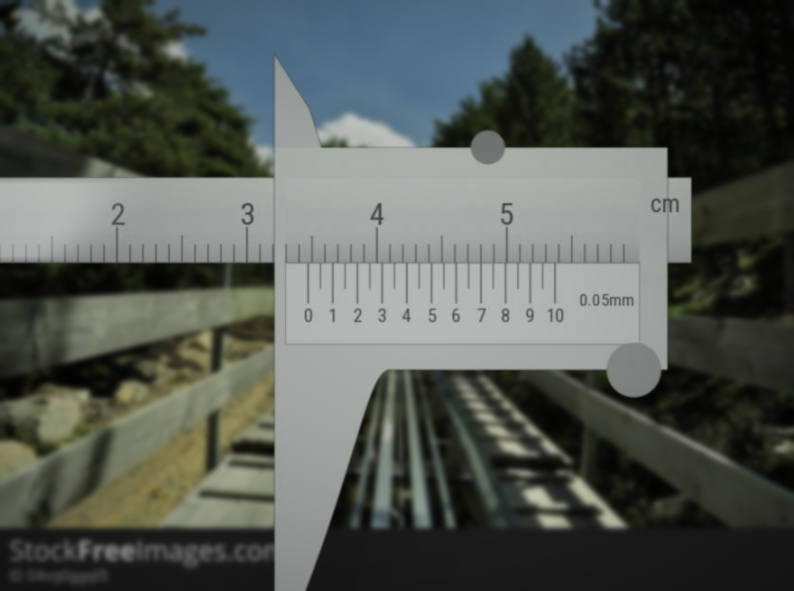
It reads value=34.7 unit=mm
